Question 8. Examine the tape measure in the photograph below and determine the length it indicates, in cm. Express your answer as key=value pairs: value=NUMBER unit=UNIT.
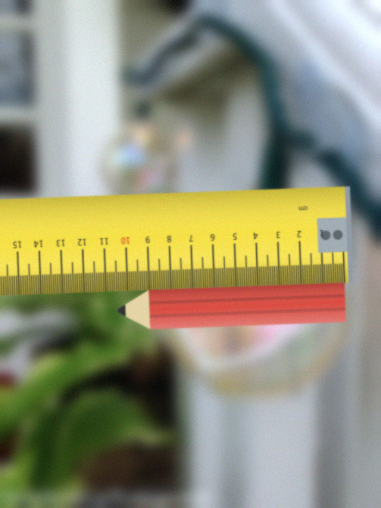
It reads value=10.5 unit=cm
